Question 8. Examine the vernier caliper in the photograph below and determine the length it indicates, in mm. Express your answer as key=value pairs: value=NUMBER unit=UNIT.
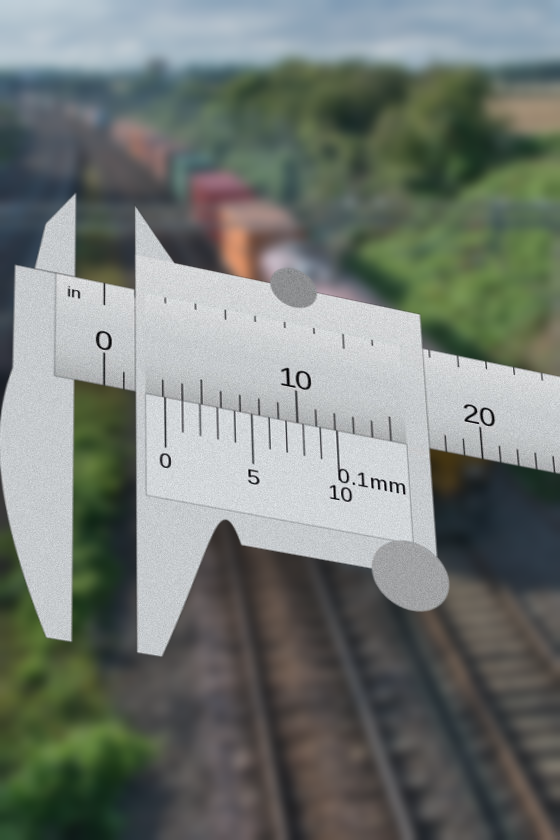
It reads value=3.1 unit=mm
